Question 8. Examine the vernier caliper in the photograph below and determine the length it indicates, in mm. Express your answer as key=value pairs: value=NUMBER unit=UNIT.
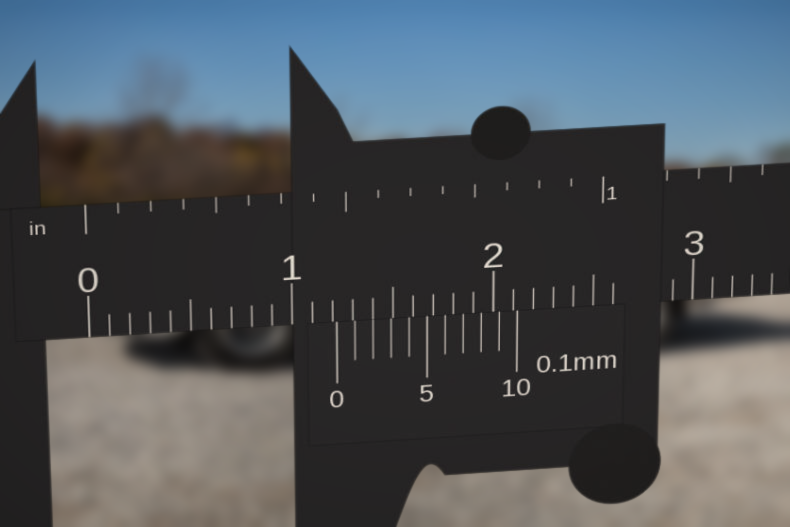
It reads value=12.2 unit=mm
